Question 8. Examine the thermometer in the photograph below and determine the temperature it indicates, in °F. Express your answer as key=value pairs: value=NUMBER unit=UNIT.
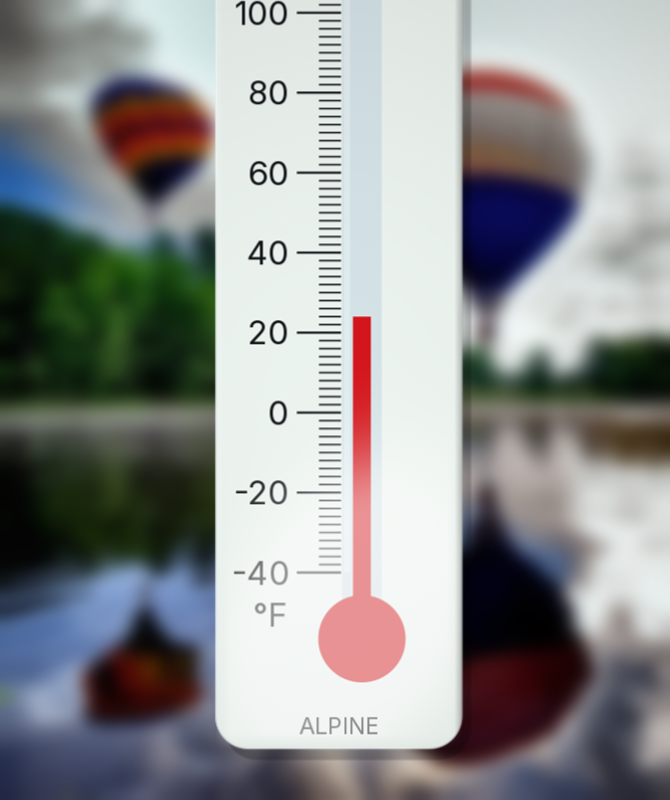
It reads value=24 unit=°F
